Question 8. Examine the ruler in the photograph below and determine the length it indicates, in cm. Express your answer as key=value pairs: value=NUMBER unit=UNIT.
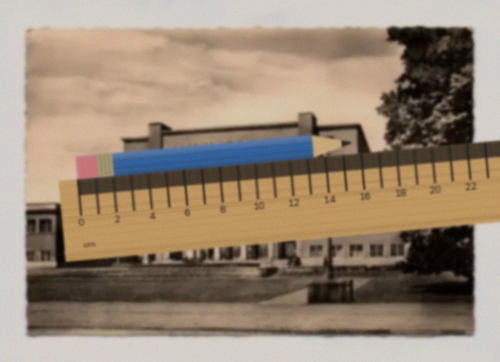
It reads value=15.5 unit=cm
